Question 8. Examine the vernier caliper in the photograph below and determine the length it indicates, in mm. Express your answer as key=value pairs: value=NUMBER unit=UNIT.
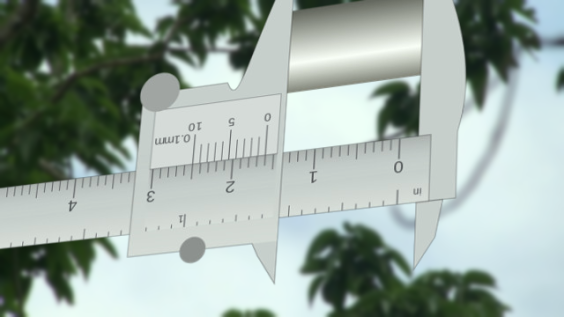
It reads value=16.0 unit=mm
